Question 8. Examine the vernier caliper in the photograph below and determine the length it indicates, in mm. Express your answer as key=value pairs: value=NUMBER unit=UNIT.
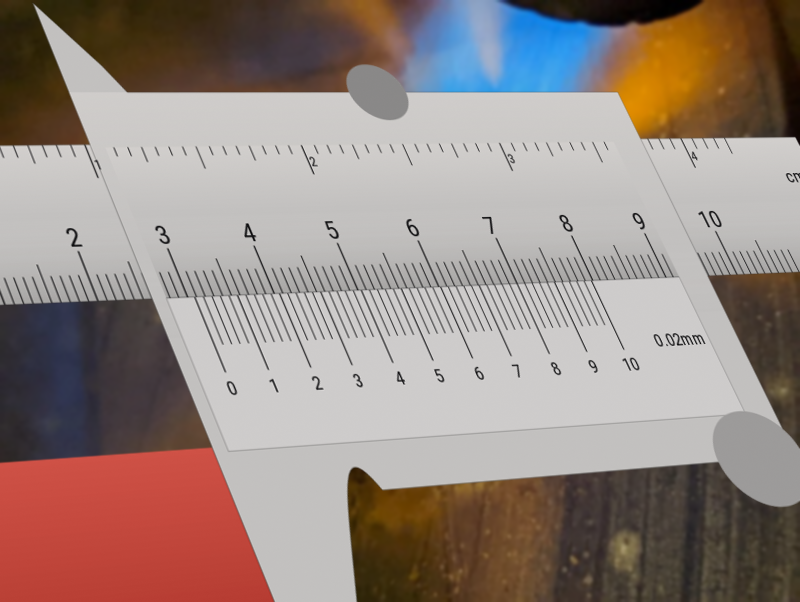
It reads value=30.8 unit=mm
